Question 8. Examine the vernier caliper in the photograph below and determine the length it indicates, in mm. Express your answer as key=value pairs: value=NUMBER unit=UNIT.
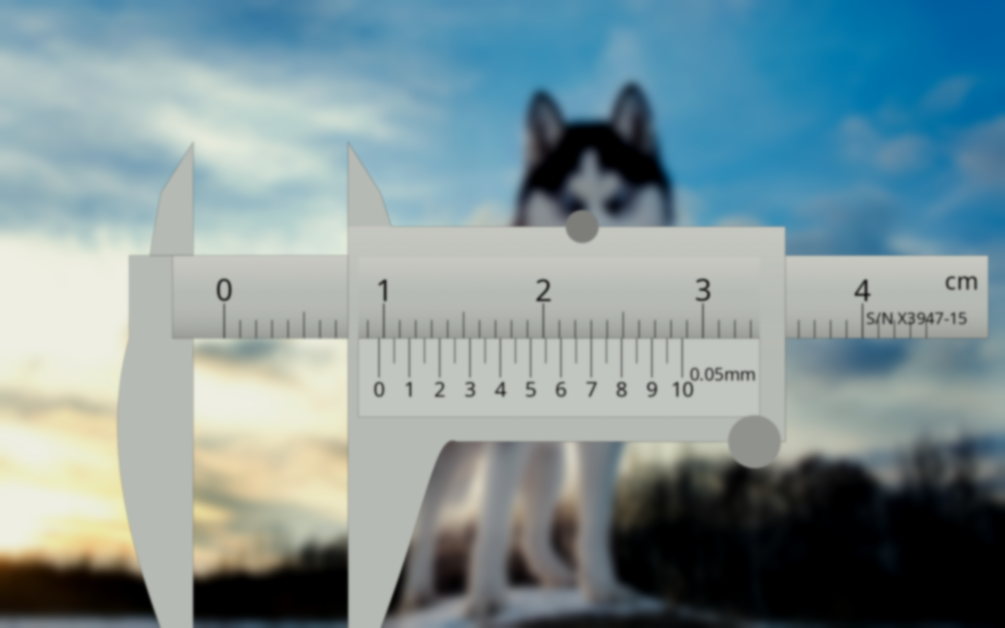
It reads value=9.7 unit=mm
